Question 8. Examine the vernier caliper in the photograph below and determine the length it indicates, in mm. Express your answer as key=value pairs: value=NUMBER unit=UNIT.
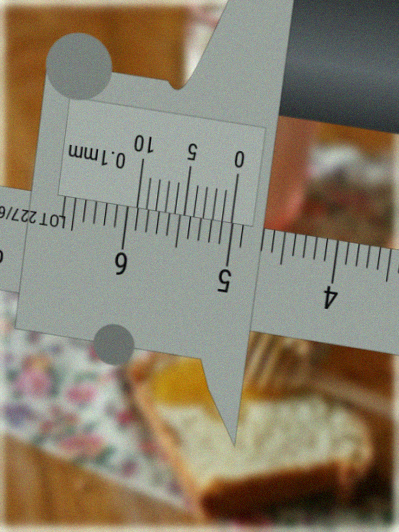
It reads value=50.1 unit=mm
